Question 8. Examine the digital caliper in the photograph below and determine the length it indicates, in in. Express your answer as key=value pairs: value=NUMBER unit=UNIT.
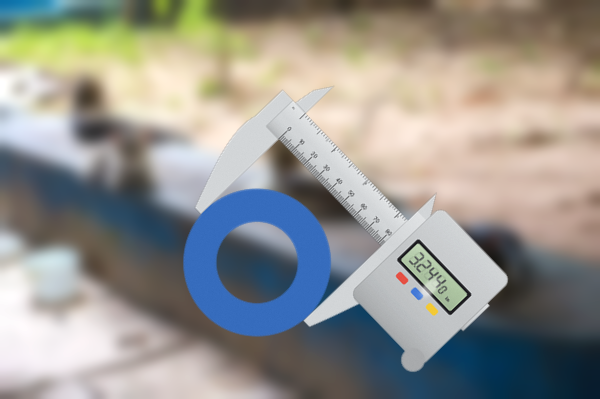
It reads value=3.2440 unit=in
